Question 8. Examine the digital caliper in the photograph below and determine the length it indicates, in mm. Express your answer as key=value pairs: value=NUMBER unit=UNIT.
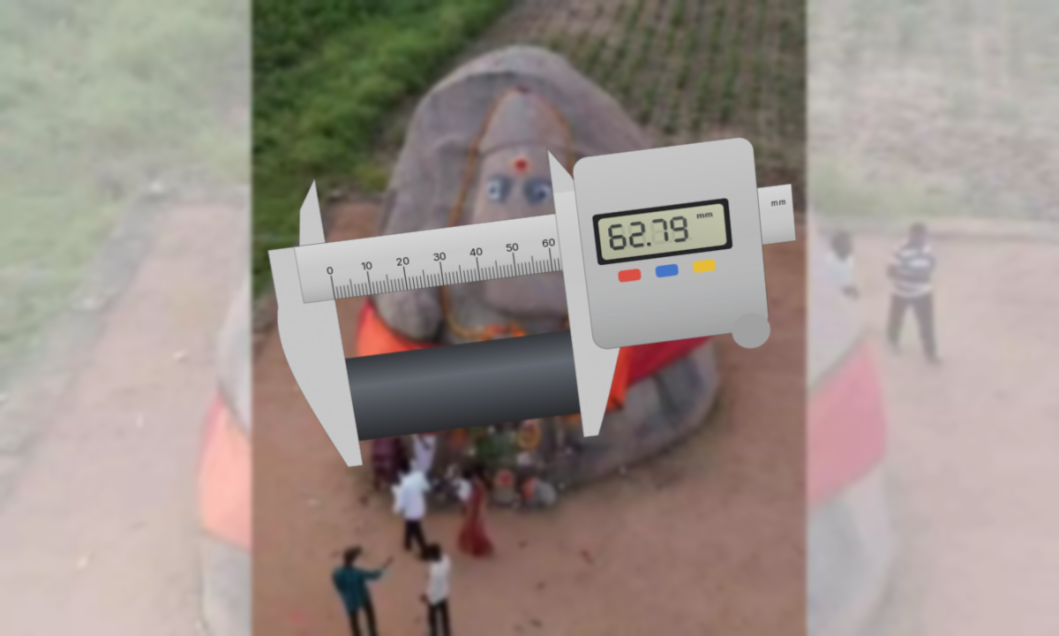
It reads value=62.79 unit=mm
